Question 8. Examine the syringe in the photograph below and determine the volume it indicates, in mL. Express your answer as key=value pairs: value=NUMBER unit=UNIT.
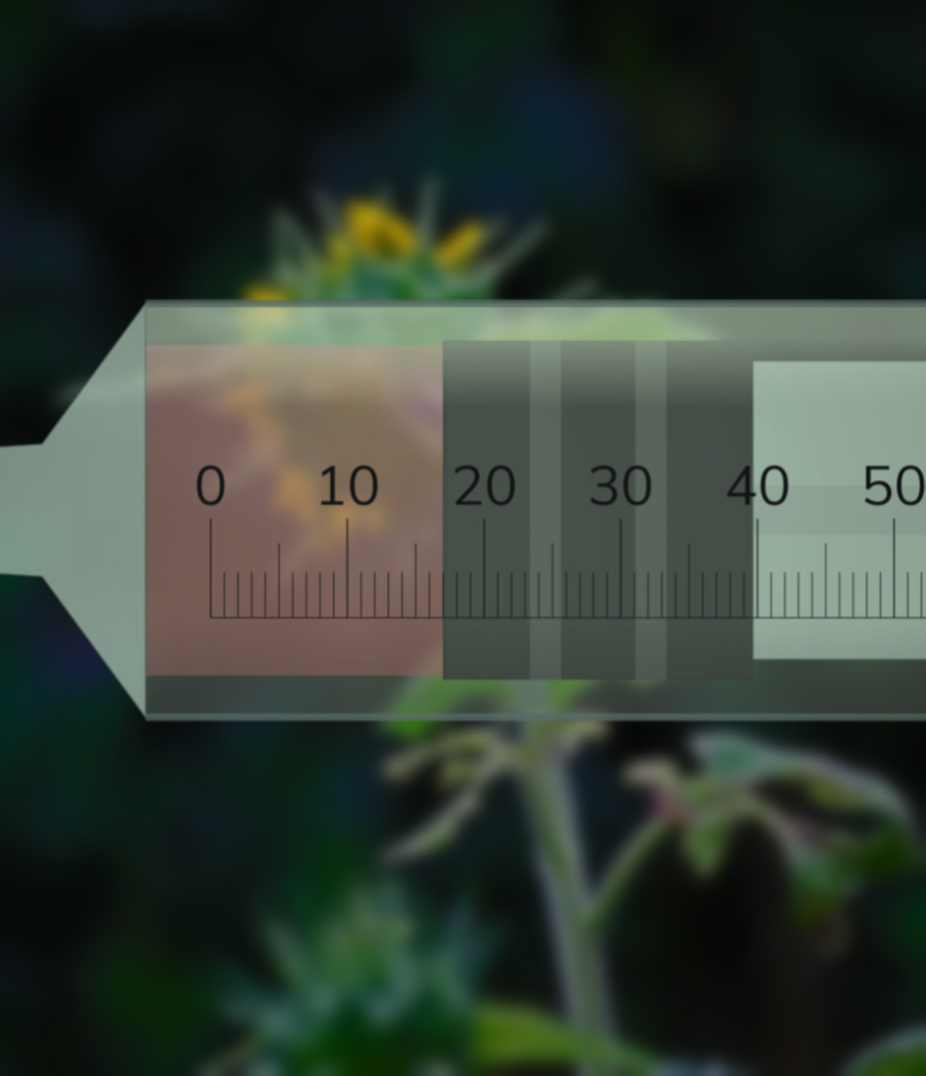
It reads value=17 unit=mL
